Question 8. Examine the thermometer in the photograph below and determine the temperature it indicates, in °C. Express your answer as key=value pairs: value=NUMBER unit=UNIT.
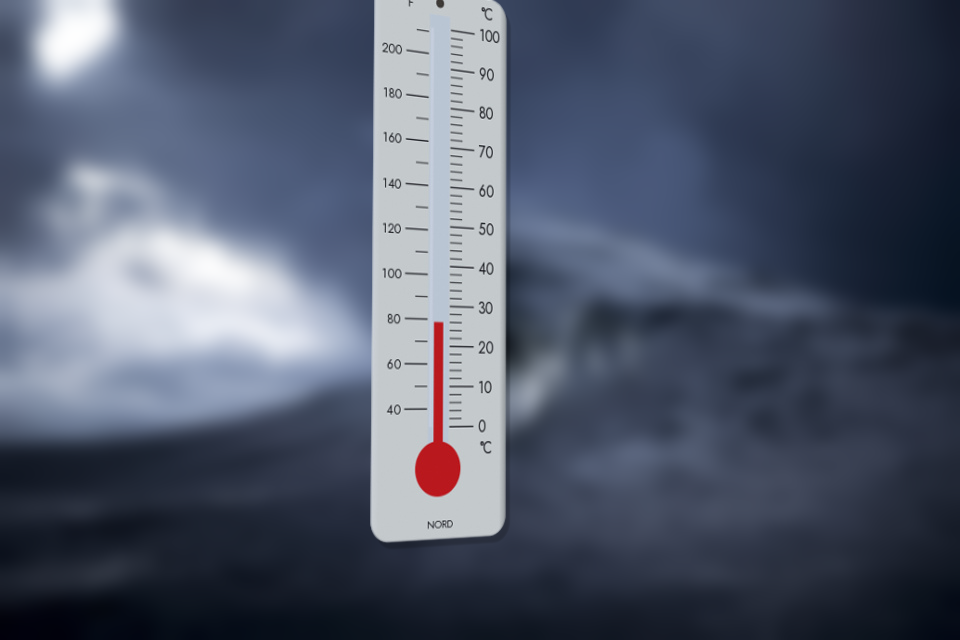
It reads value=26 unit=°C
